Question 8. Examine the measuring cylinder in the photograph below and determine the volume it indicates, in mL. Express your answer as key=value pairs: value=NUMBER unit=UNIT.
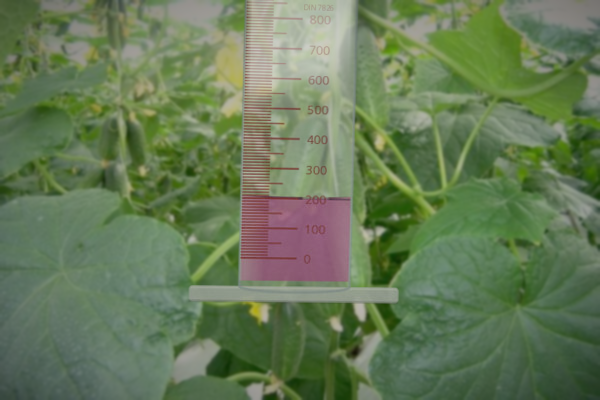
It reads value=200 unit=mL
